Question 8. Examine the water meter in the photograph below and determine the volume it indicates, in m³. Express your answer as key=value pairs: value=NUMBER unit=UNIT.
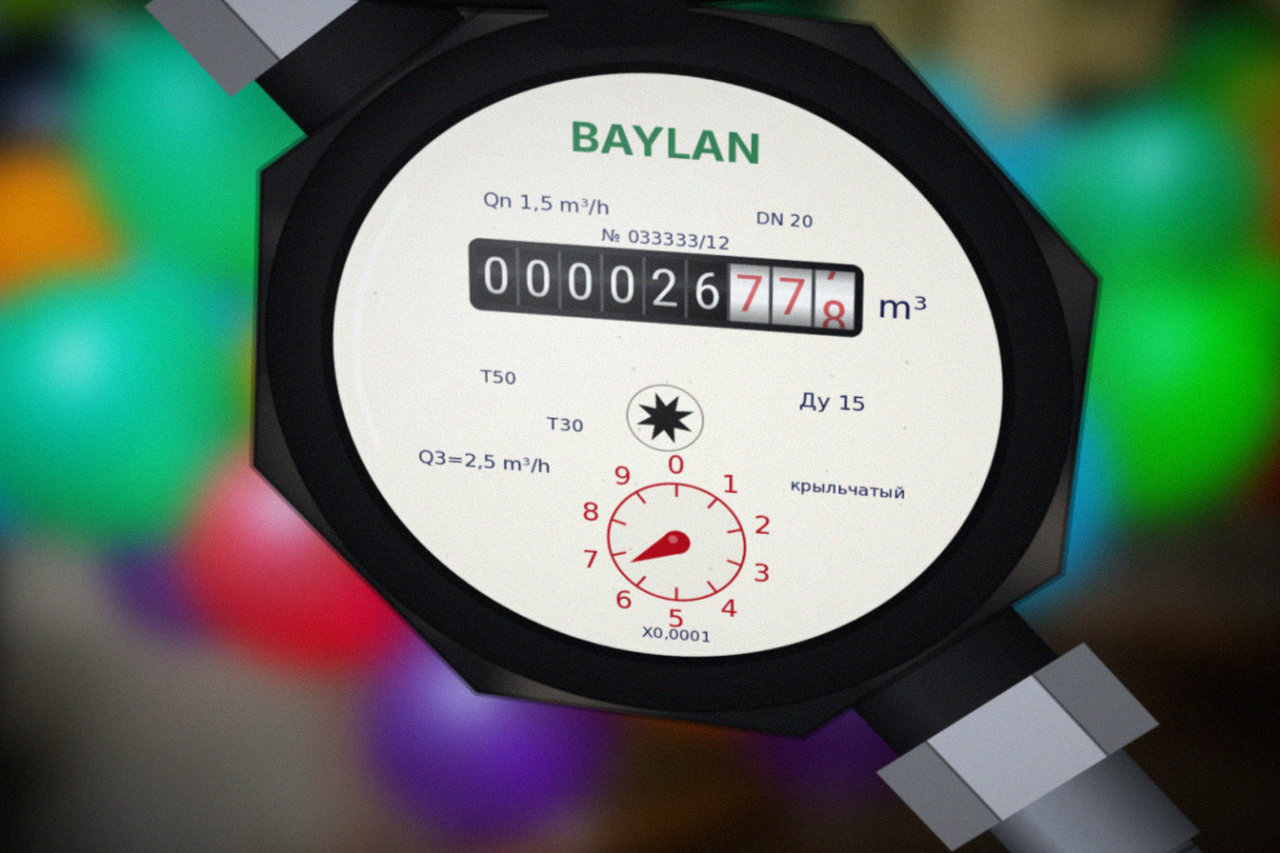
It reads value=26.7776 unit=m³
